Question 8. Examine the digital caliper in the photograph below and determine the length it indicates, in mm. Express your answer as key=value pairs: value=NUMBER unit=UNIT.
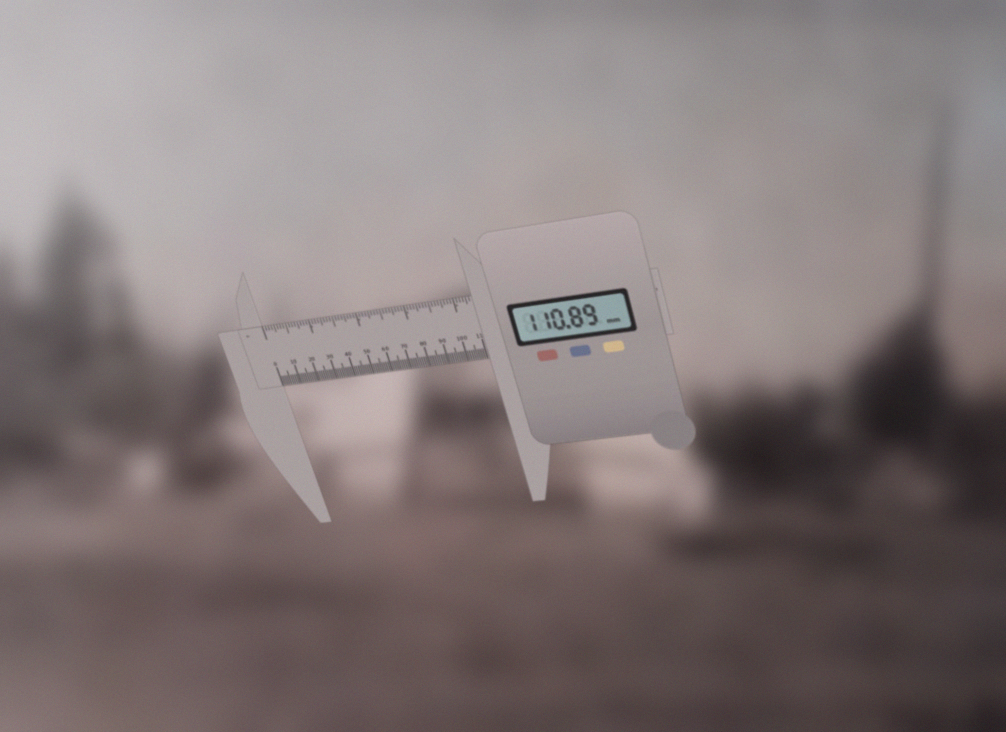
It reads value=110.89 unit=mm
